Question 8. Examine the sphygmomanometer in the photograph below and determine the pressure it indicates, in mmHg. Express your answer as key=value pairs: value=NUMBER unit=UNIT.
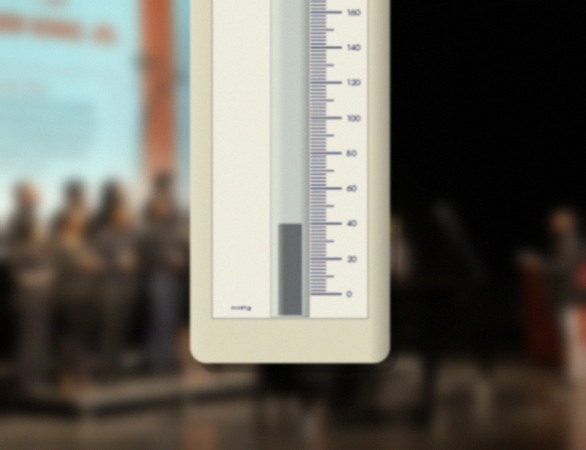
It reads value=40 unit=mmHg
